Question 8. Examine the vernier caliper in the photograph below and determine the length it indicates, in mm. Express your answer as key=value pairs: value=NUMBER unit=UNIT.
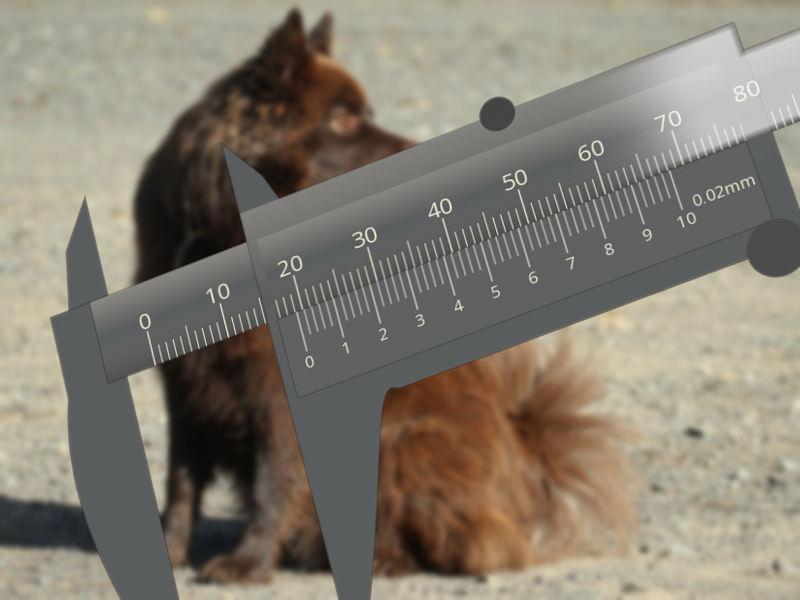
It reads value=19.2 unit=mm
